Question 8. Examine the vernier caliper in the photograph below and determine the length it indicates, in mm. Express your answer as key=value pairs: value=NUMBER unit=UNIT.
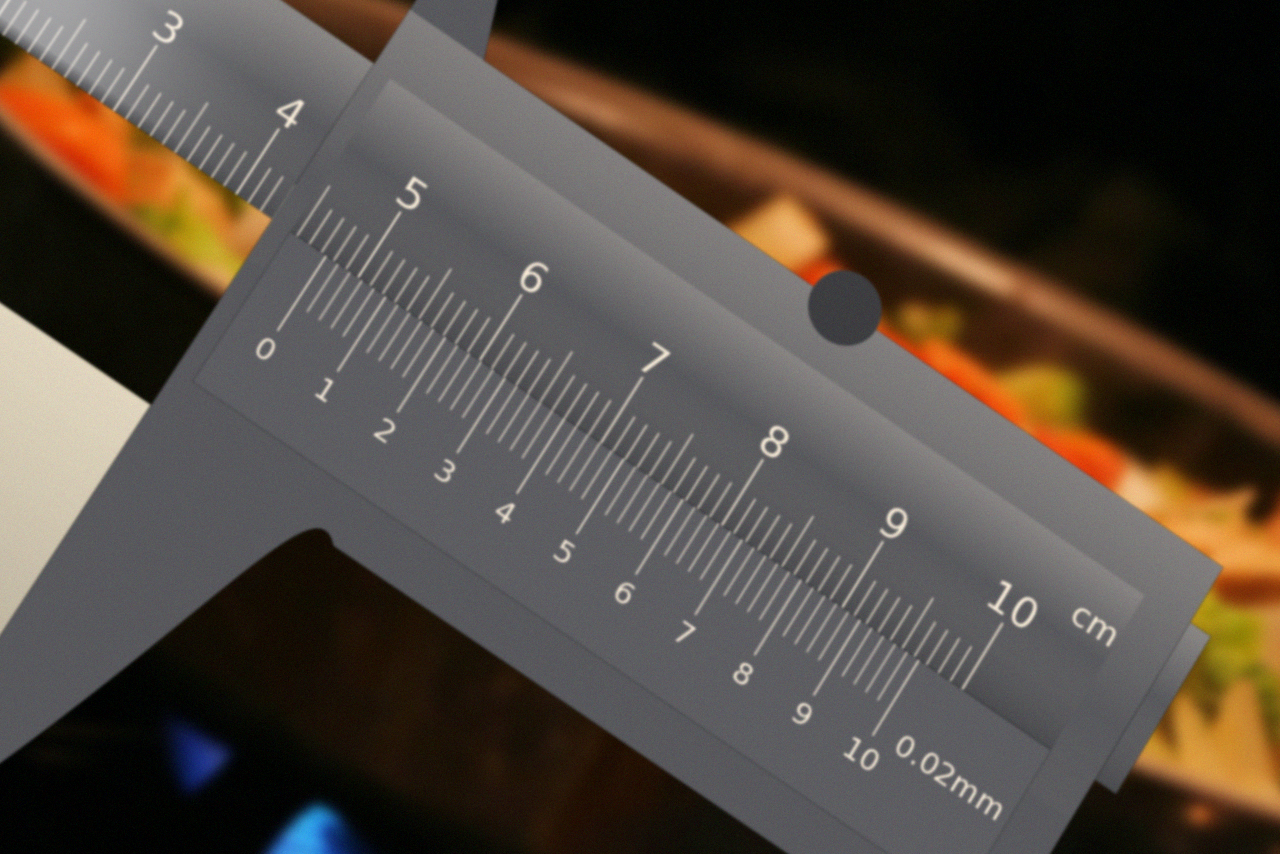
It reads value=47.4 unit=mm
